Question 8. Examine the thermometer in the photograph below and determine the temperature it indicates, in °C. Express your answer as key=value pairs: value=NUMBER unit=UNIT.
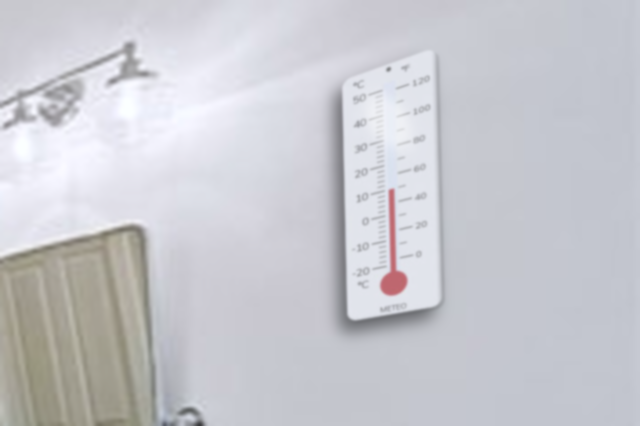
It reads value=10 unit=°C
